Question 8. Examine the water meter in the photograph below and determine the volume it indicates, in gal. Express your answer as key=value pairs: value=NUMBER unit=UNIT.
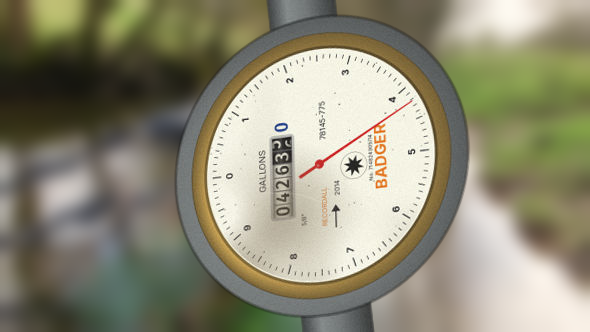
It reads value=426354.2 unit=gal
